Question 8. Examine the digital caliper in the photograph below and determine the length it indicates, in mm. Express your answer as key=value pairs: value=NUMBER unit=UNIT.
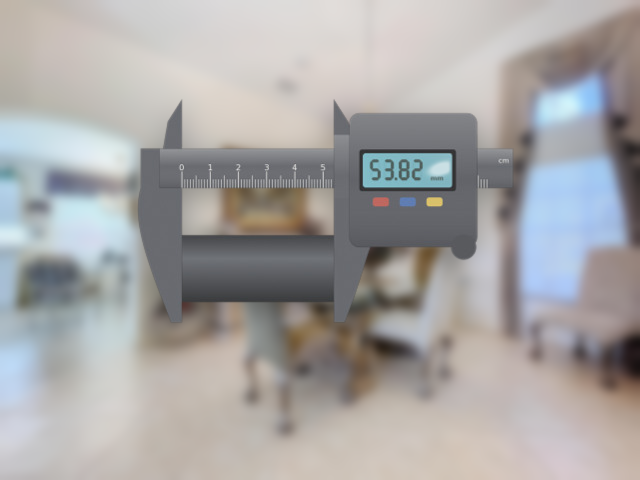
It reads value=53.82 unit=mm
